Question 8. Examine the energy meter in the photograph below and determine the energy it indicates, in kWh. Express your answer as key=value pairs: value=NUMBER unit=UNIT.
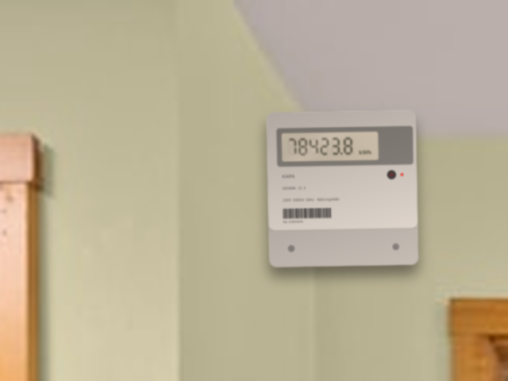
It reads value=78423.8 unit=kWh
